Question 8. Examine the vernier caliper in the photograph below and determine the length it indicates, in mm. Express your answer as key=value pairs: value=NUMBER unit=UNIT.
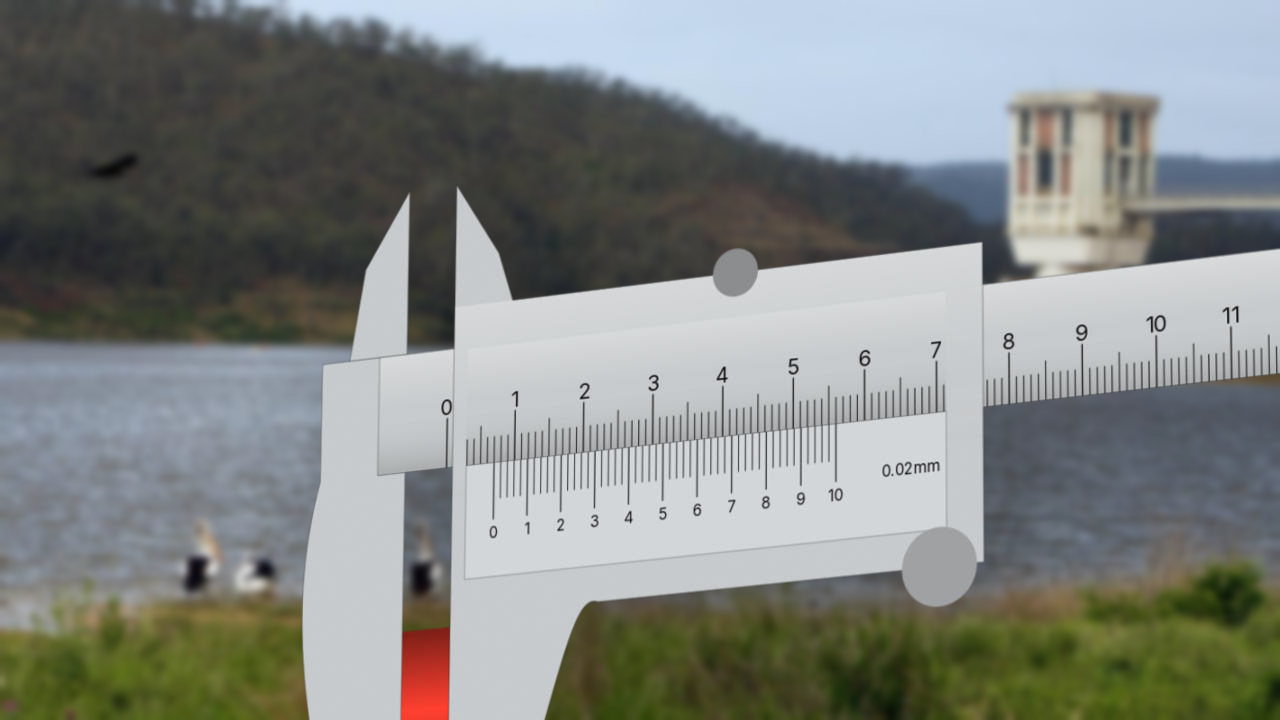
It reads value=7.0 unit=mm
